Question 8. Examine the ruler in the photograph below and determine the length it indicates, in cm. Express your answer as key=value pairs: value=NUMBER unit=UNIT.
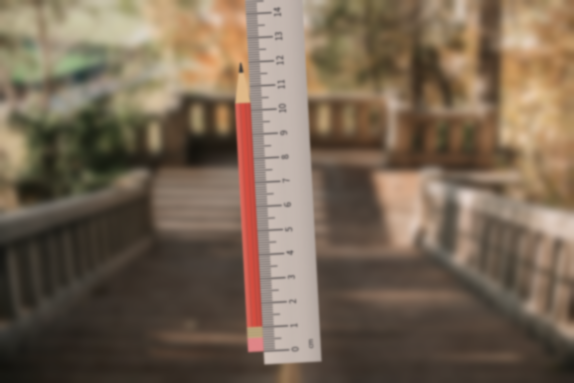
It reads value=12 unit=cm
